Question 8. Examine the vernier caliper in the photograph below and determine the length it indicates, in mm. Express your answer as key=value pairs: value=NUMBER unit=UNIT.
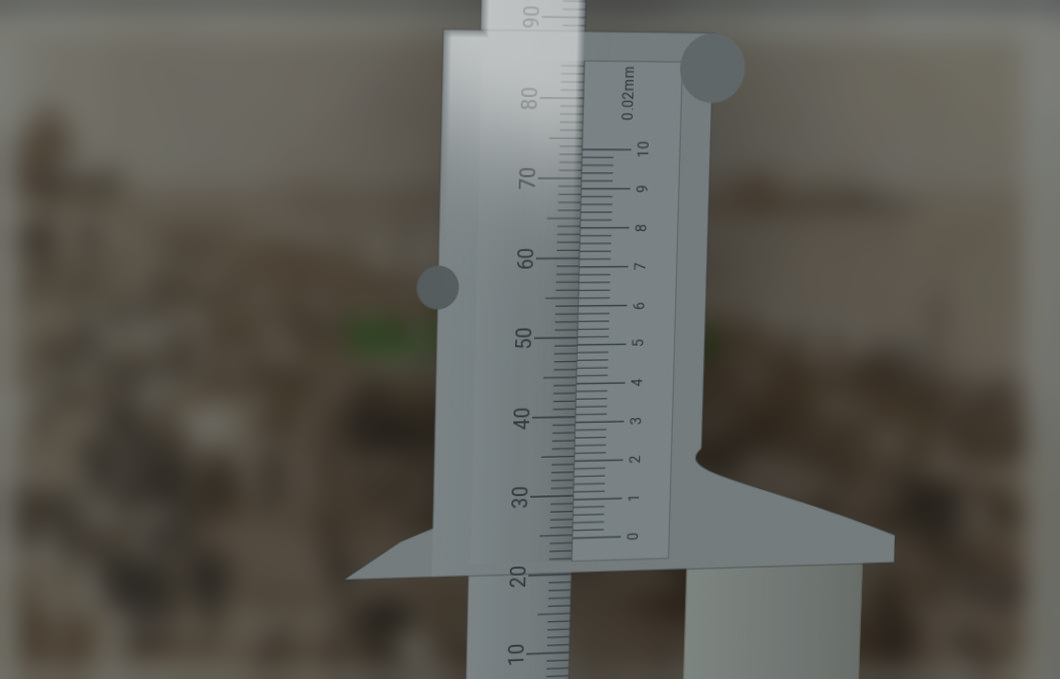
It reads value=24.6 unit=mm
